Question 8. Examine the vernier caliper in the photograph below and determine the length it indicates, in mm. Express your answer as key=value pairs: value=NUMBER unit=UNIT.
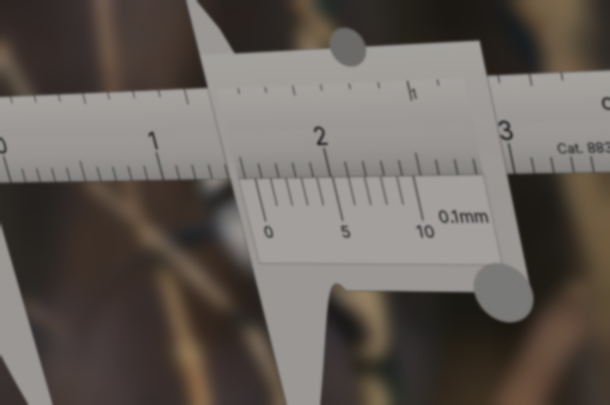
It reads value=15.6 unit=mm
